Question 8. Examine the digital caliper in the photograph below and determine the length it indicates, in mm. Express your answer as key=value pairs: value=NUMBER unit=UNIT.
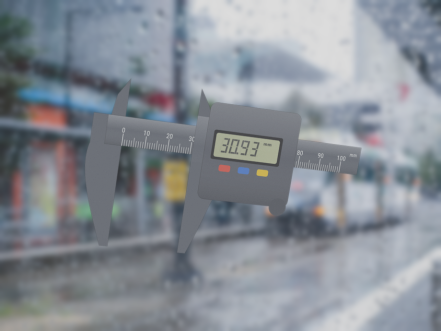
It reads value=30.93 unit=mm
